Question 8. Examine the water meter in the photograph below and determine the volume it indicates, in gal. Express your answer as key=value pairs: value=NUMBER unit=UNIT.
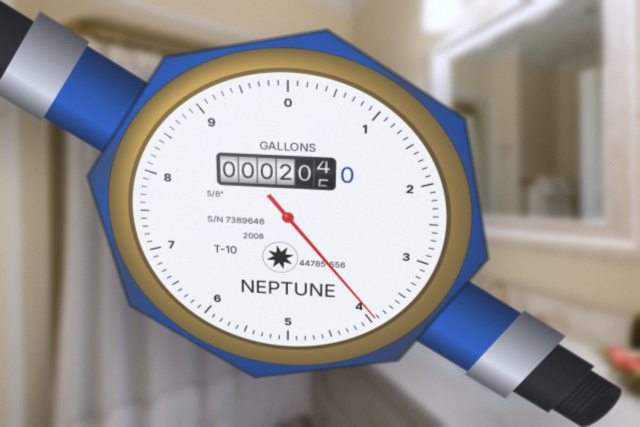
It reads value=2043.9 unit=gal
